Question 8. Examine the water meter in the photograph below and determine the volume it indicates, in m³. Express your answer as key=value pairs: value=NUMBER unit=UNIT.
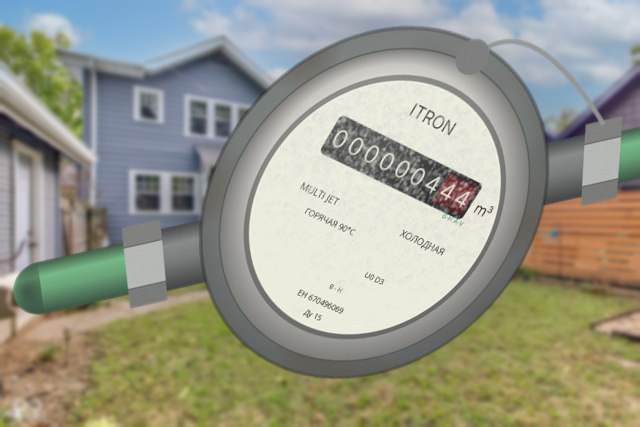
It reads value=4.44 unit=m³
